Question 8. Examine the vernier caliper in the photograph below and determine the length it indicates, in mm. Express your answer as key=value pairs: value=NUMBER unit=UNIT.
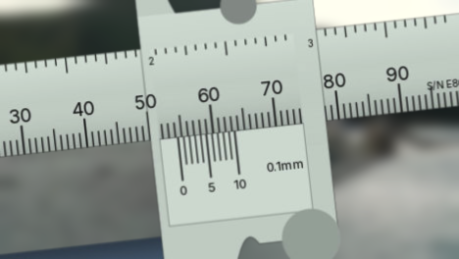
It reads value=54.4 unit=mm
